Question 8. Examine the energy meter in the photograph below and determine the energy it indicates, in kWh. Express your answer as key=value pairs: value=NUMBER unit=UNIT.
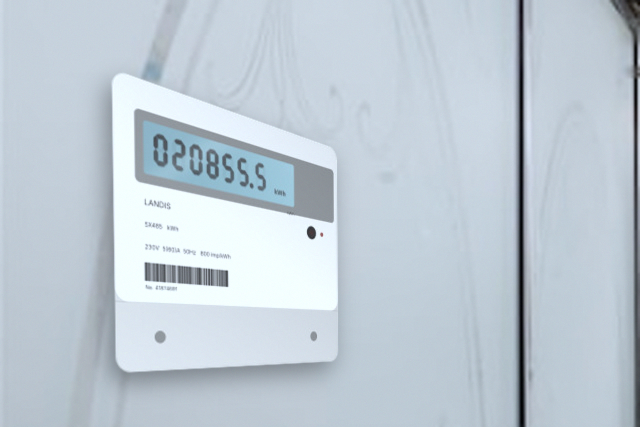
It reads value=20855.5 unit=kWh
